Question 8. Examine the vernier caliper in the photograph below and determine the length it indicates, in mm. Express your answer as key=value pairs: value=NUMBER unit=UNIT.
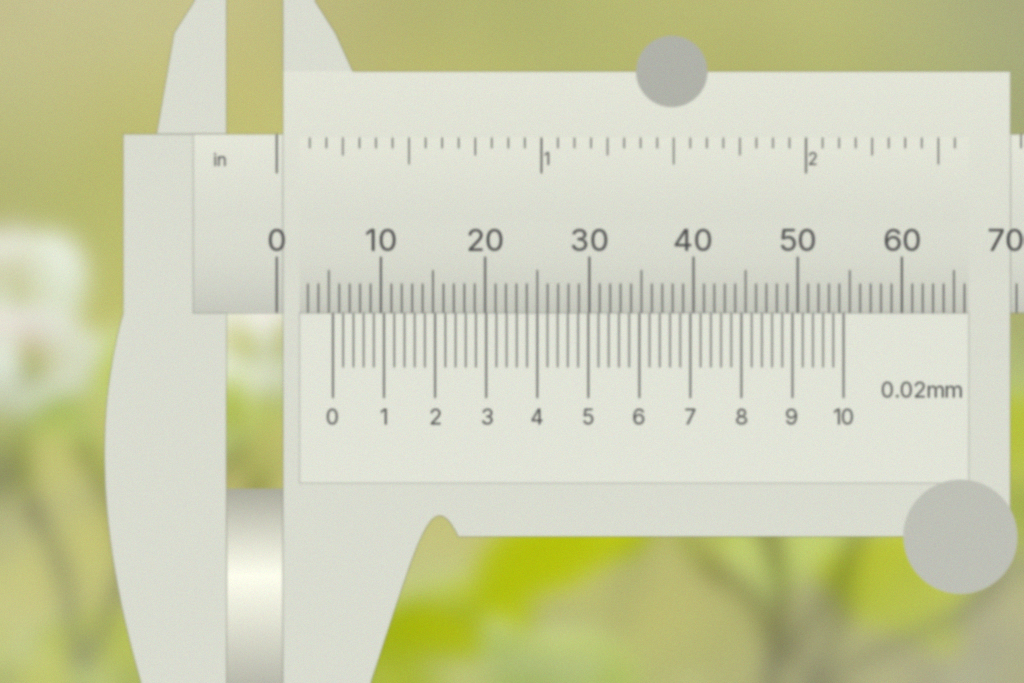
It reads value=5.4 unit=mm
